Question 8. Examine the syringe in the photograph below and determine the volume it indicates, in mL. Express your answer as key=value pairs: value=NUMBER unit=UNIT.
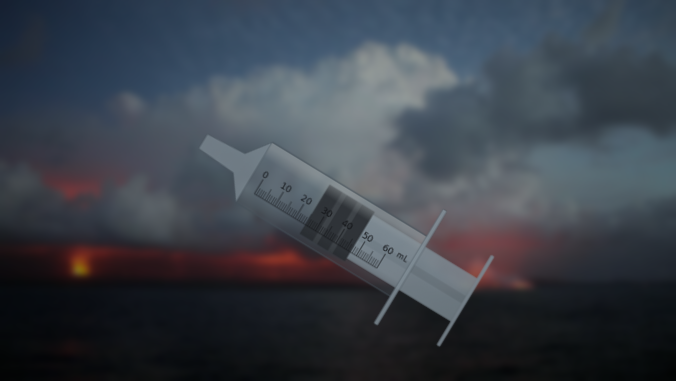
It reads value=25 unit=mL
